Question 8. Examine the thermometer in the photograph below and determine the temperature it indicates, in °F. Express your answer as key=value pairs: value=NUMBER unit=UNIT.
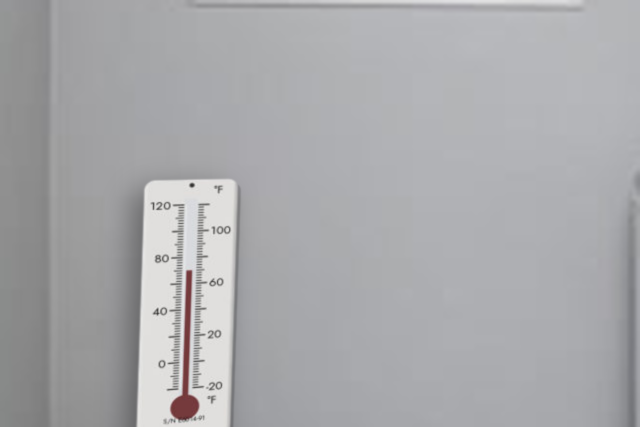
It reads value=70 unit=°F
